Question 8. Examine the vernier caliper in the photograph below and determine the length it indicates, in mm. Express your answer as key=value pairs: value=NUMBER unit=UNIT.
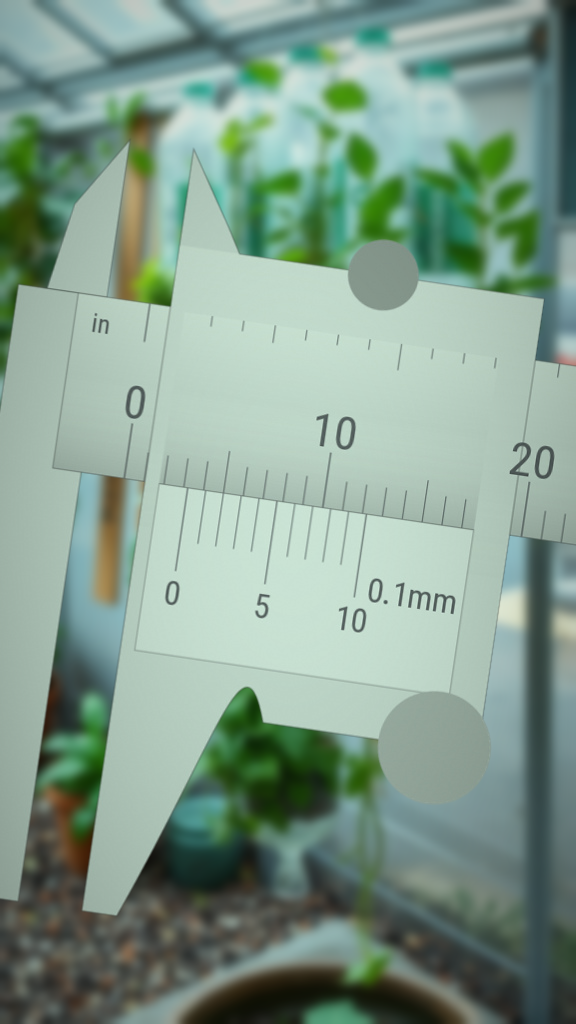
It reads value=3.2 unit=mm
